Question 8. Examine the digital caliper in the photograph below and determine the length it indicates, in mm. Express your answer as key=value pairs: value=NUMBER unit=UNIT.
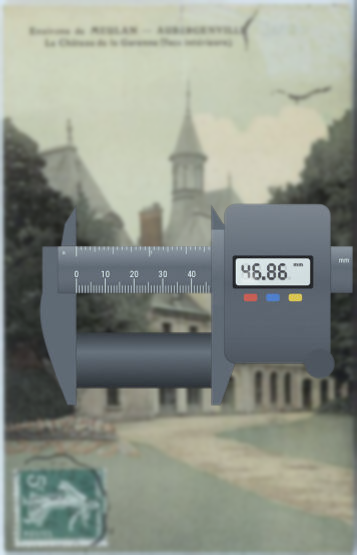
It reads value=46.86 unit=mm
